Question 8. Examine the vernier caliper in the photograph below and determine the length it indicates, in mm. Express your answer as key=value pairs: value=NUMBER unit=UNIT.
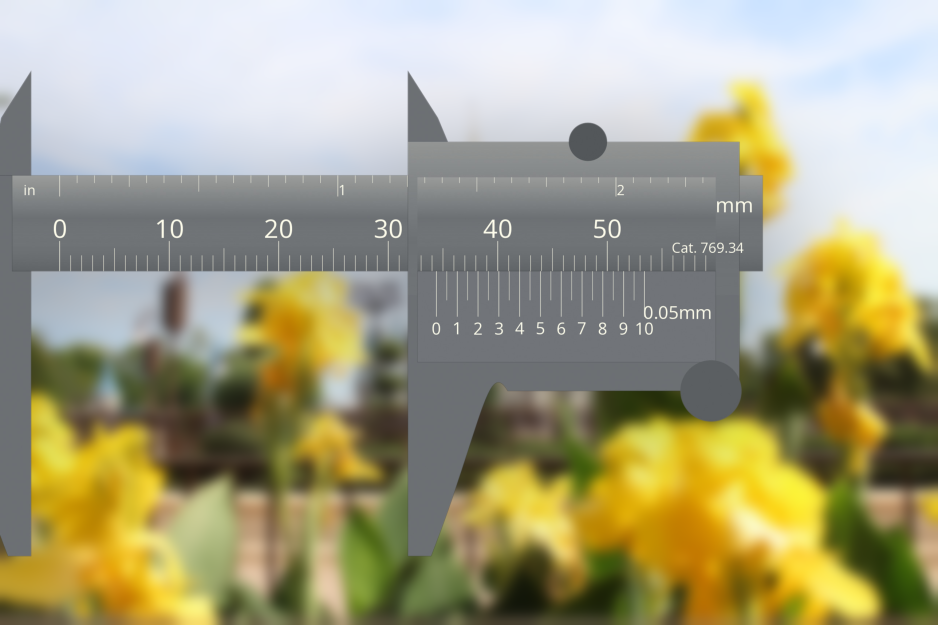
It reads value=34.4 unit=mm
